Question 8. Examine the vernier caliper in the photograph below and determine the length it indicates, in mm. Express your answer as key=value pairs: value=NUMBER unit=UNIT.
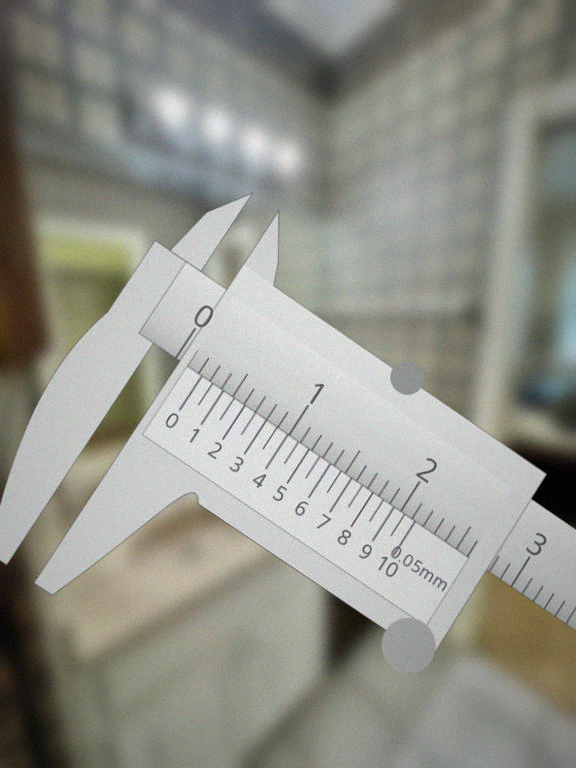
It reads value=2.3 unit=mm
